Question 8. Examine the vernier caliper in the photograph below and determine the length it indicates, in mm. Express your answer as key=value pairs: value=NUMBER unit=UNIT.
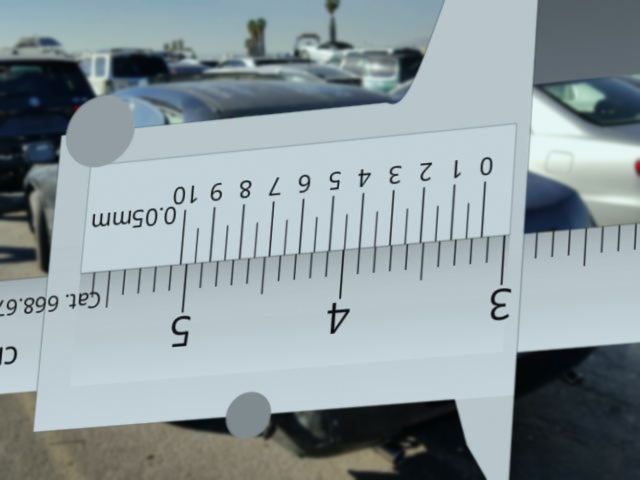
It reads value=31.4 unit=mm
